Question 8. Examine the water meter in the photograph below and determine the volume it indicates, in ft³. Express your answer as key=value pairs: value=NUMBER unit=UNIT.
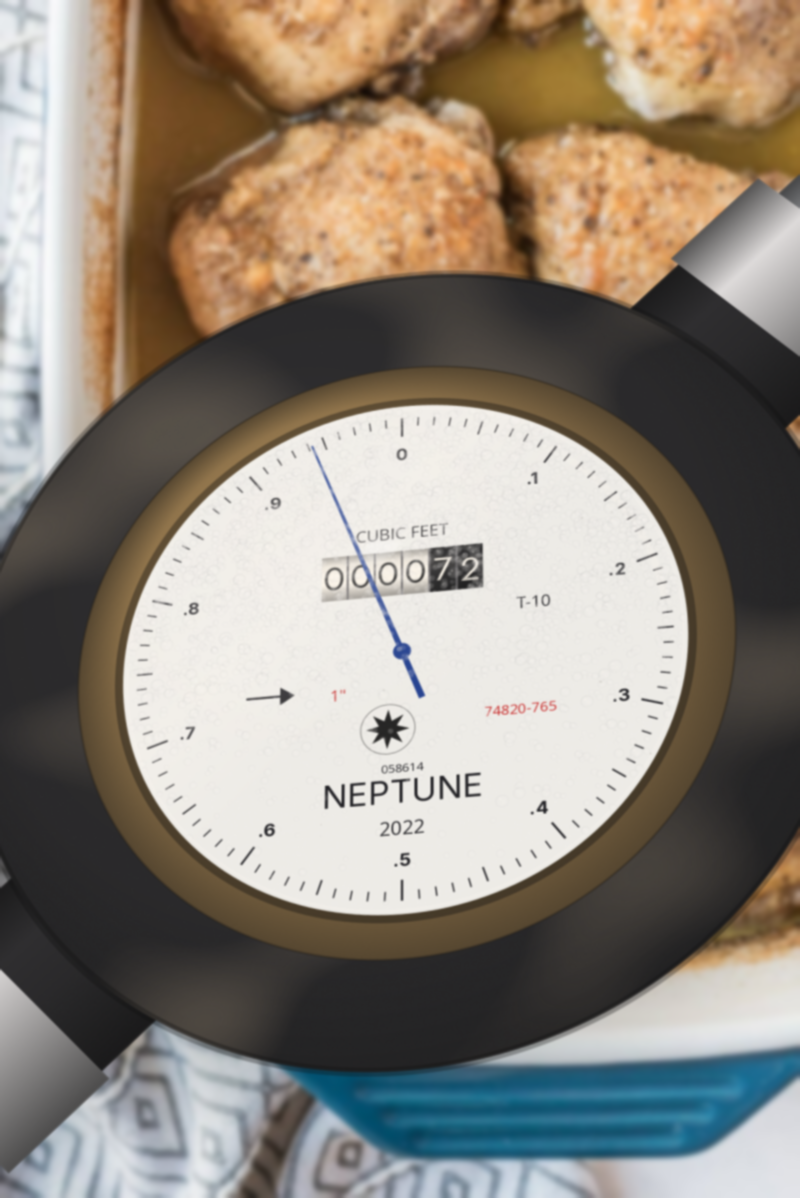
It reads value=71.94 unit=ft³
